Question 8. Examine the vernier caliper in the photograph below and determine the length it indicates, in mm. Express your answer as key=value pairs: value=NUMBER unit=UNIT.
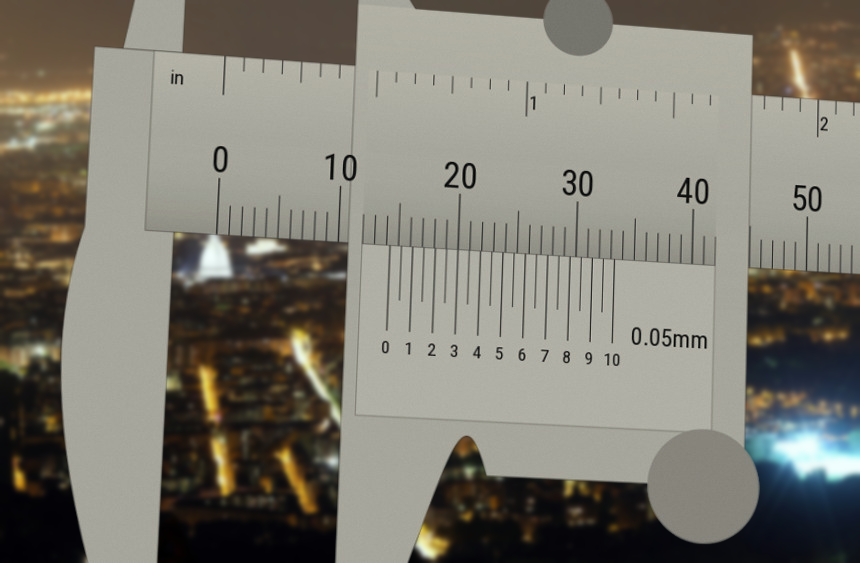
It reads value=14.3 unit=mm
